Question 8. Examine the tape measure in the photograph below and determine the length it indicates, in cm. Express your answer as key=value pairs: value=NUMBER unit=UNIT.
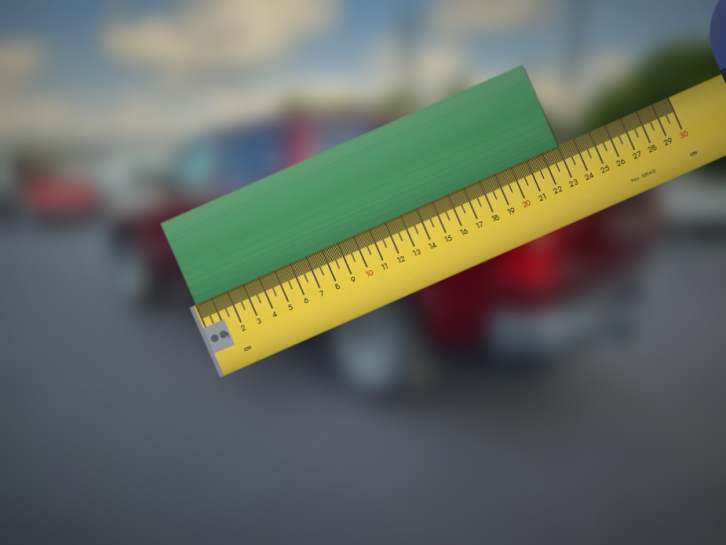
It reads value=23 unit=cm
